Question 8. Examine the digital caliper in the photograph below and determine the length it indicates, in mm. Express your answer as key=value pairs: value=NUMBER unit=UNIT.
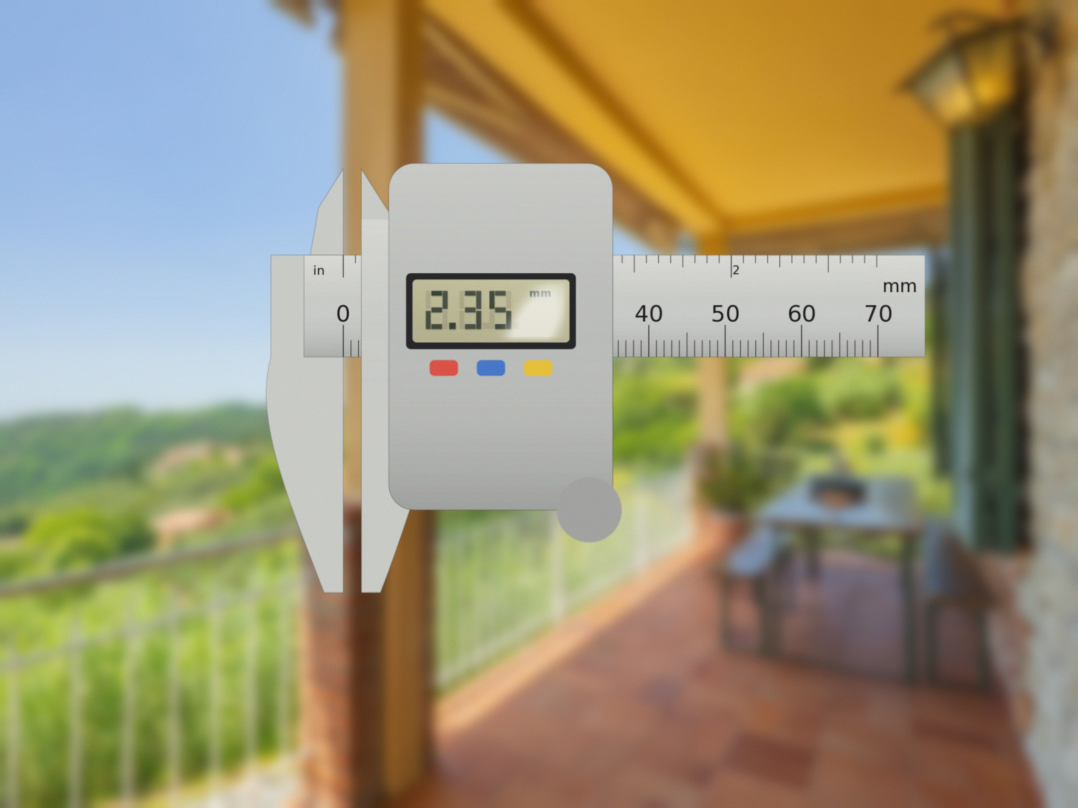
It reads value=2.35 unit=mm
